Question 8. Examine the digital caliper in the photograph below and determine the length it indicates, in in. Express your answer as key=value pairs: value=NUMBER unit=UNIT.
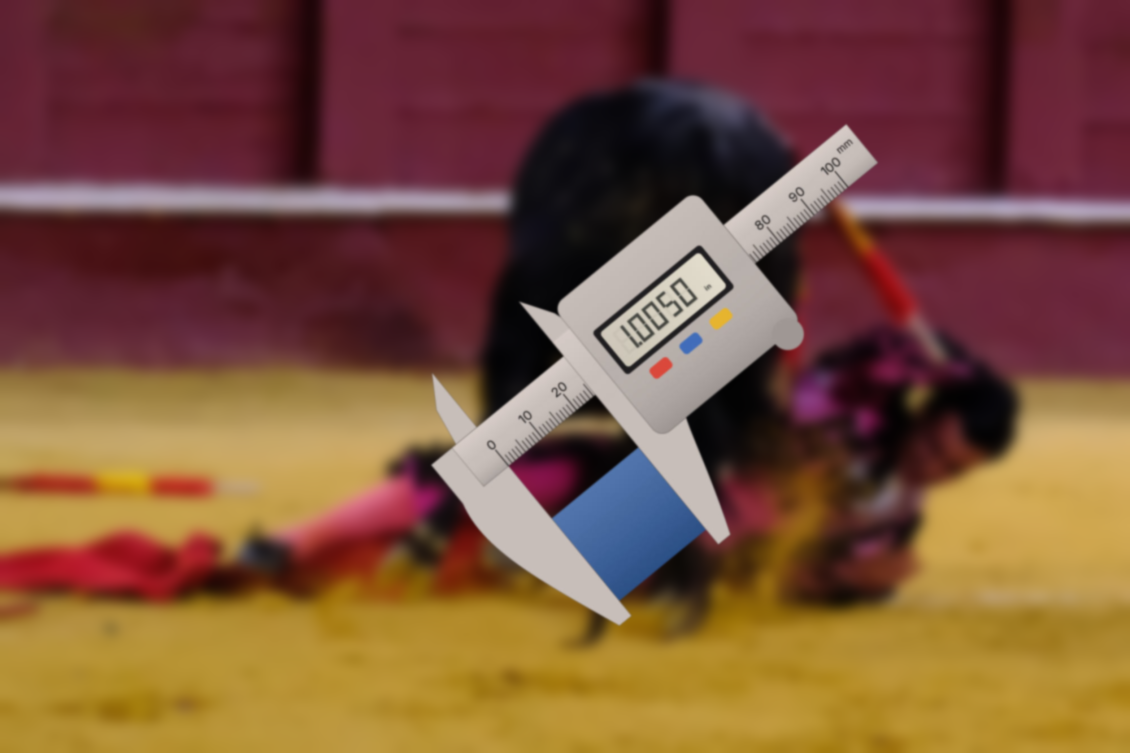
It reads value=1.0050 unit=in
